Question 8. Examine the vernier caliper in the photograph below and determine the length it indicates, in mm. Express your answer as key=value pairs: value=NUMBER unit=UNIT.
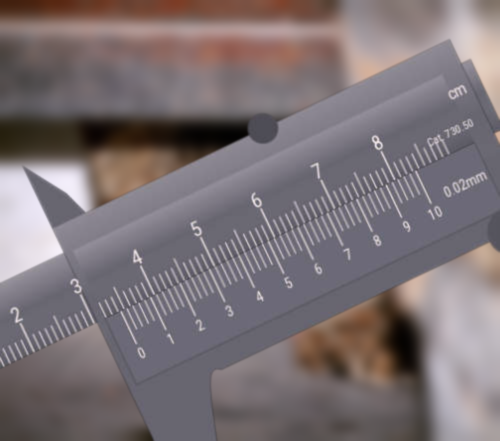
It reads value=34.4 unit=mm
